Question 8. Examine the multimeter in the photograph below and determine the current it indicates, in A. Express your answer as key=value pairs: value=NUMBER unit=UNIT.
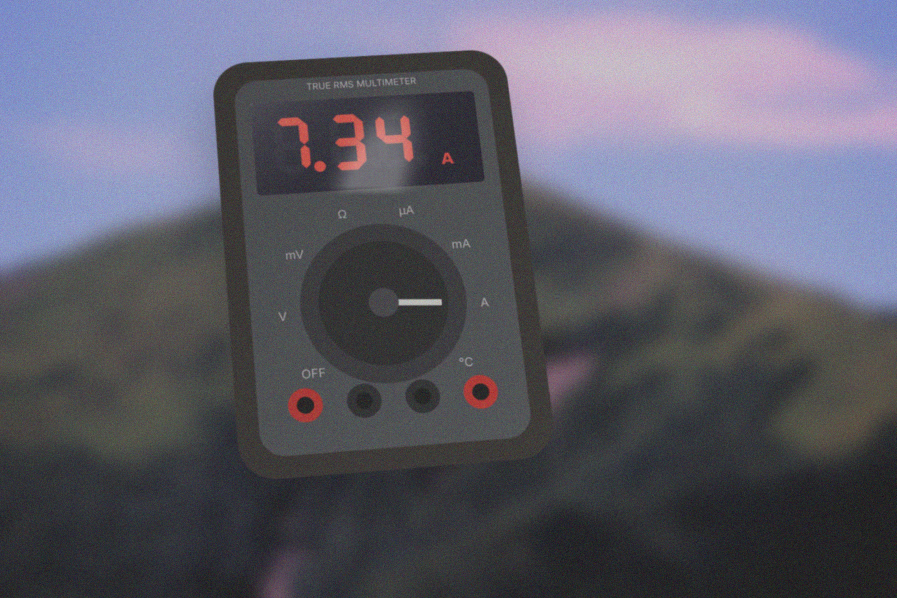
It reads value=7.34 unit=A
